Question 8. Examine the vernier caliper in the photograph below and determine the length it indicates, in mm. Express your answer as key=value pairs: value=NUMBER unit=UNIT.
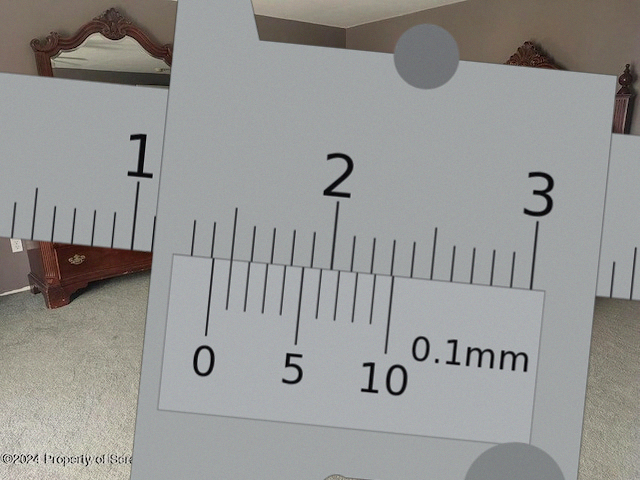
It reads value=14.1 unit=mm
